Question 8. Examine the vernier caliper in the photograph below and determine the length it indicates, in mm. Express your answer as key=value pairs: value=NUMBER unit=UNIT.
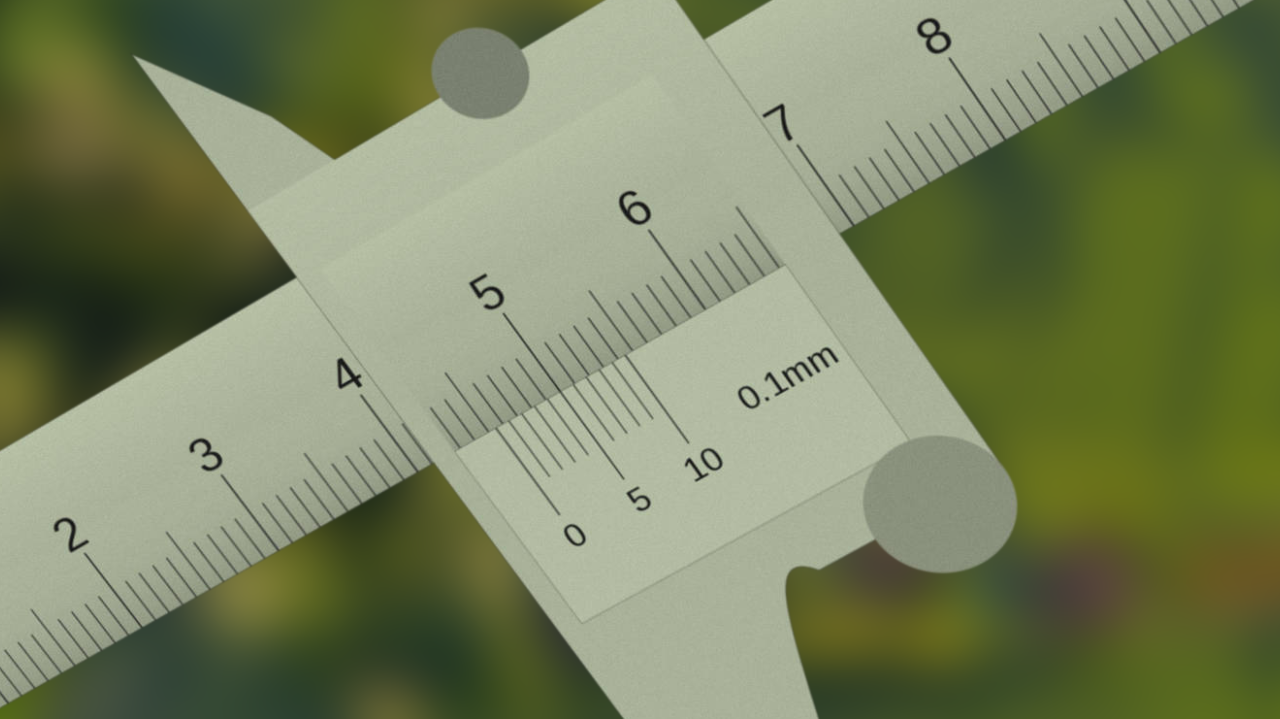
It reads value=45.5 unit=mm
